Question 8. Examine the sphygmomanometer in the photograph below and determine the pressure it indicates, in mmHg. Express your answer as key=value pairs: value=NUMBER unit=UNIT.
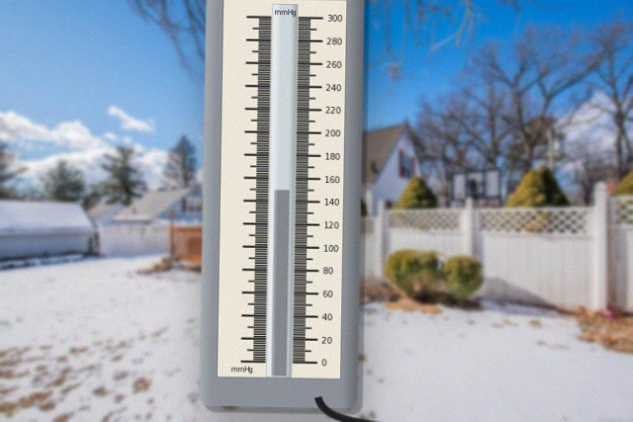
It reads value=150 unit=mmHg
